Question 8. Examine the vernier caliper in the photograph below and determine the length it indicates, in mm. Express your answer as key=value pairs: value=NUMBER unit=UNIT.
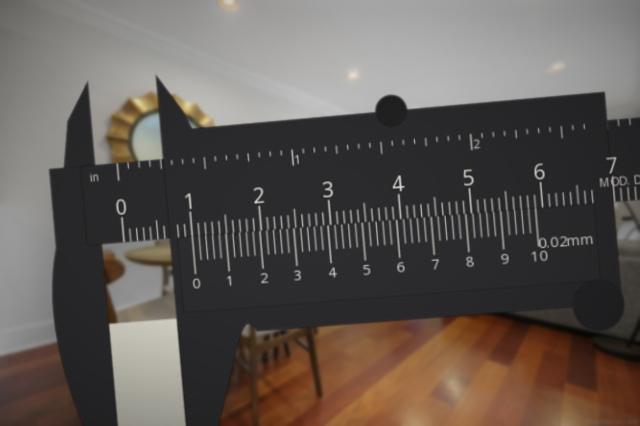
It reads value=10.0 unit=mm
